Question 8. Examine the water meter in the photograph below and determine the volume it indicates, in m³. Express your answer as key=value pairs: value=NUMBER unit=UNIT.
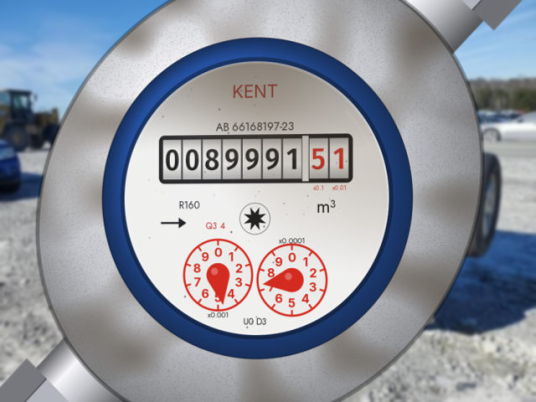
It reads value=89991.5147 unit=m³
